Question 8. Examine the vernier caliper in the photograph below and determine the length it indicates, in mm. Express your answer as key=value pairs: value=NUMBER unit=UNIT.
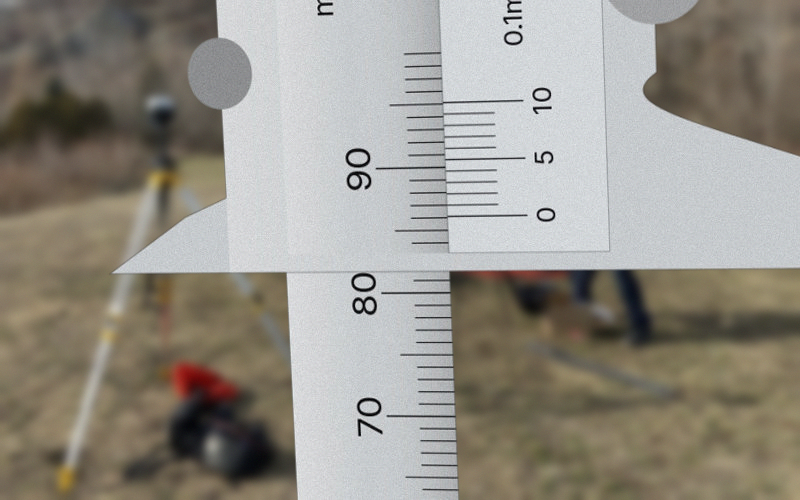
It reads value=86.1 unit=mm
